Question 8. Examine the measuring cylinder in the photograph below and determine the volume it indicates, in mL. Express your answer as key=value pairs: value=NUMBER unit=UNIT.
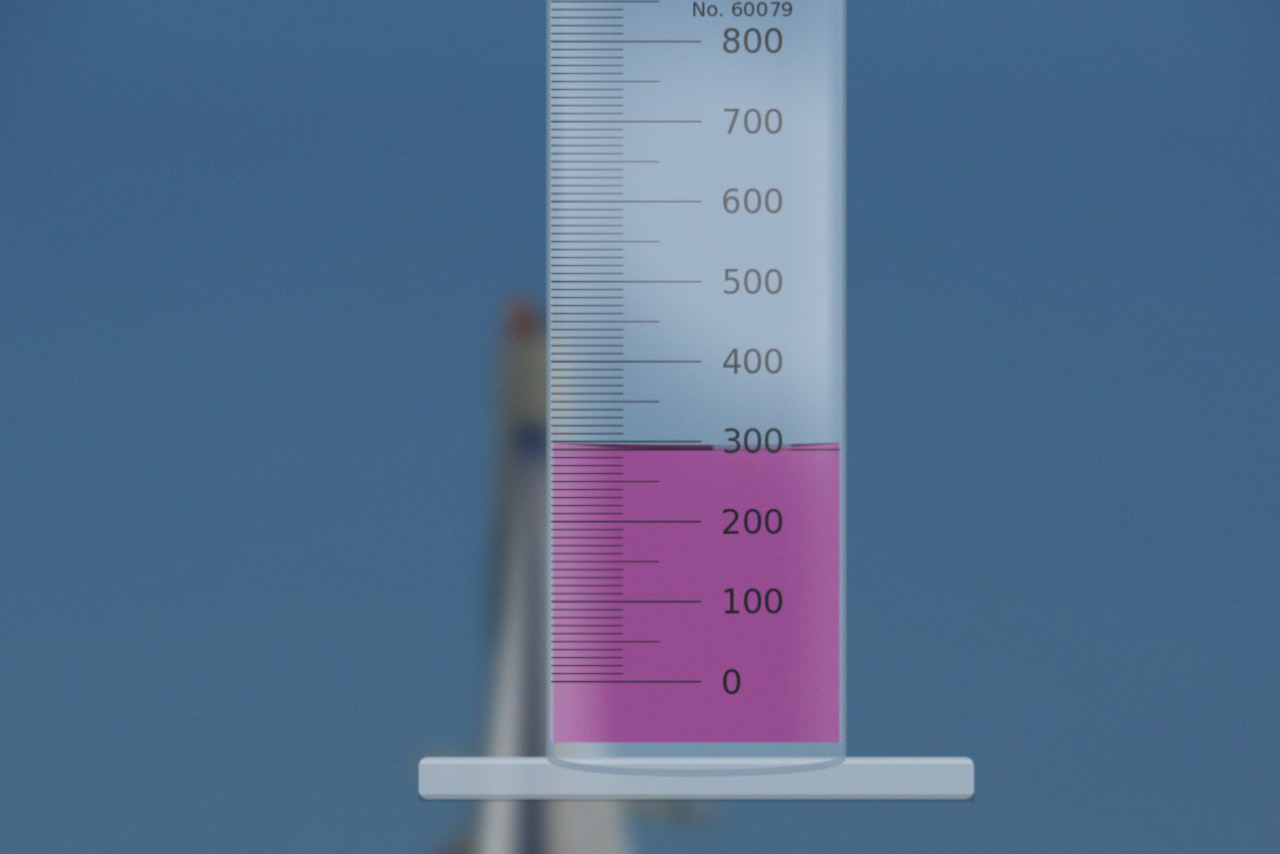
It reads value=290 unit=mL
